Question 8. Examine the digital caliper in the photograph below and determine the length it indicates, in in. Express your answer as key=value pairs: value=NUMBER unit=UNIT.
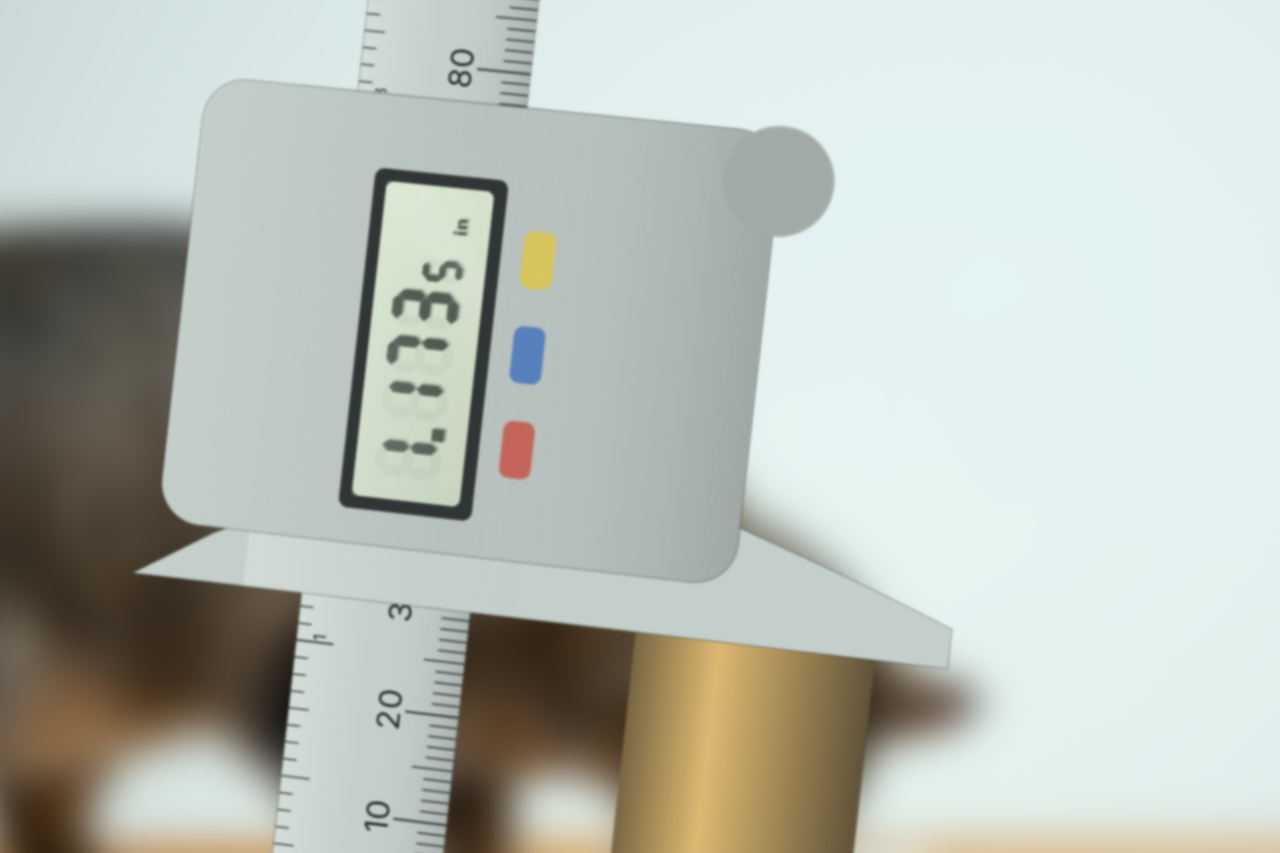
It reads value=1.1735 unit=in
